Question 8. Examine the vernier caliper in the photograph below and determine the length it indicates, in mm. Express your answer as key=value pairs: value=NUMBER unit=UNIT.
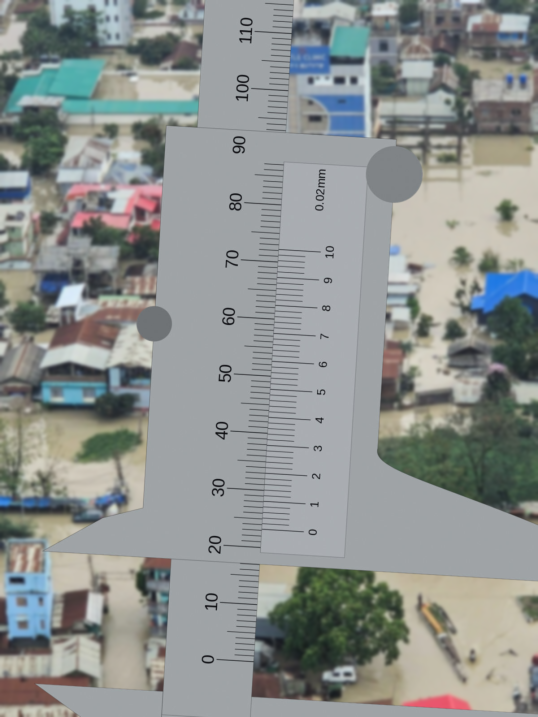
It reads value=23.2 unit=mm
